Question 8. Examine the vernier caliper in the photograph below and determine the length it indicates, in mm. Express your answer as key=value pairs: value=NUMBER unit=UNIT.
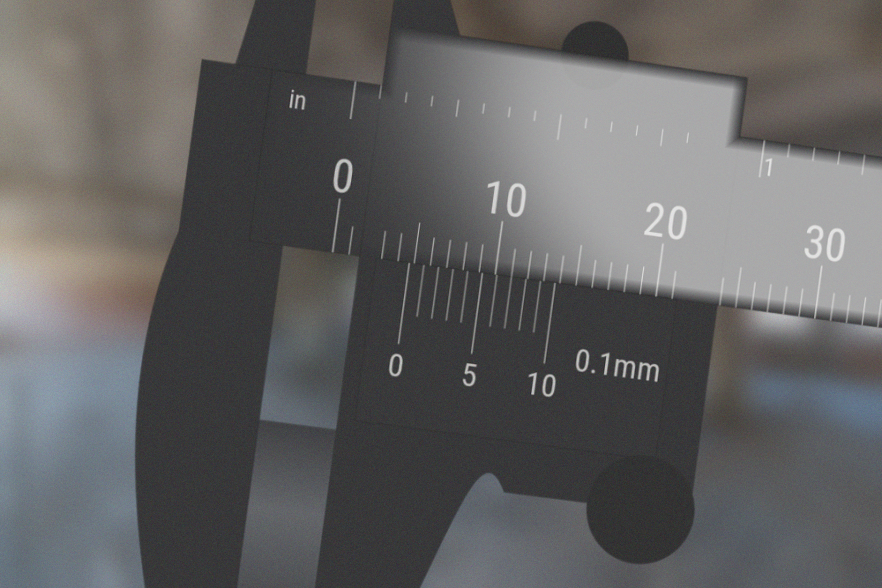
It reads value=4.7 unit=mm
